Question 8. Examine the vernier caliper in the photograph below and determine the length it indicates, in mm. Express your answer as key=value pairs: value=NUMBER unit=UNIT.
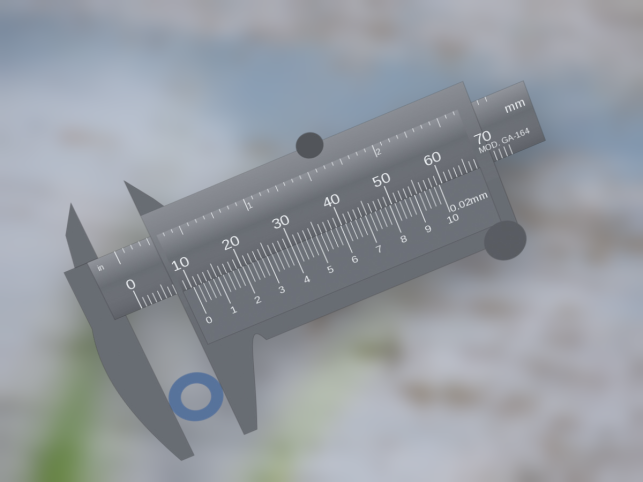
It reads value=10.4 unit=mm
